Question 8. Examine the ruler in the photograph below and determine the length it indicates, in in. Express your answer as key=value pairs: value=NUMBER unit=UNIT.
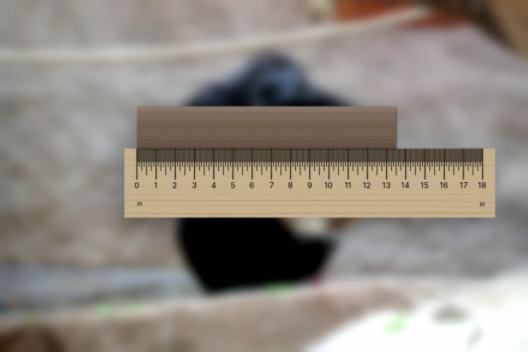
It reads value=13.5 unit=in
